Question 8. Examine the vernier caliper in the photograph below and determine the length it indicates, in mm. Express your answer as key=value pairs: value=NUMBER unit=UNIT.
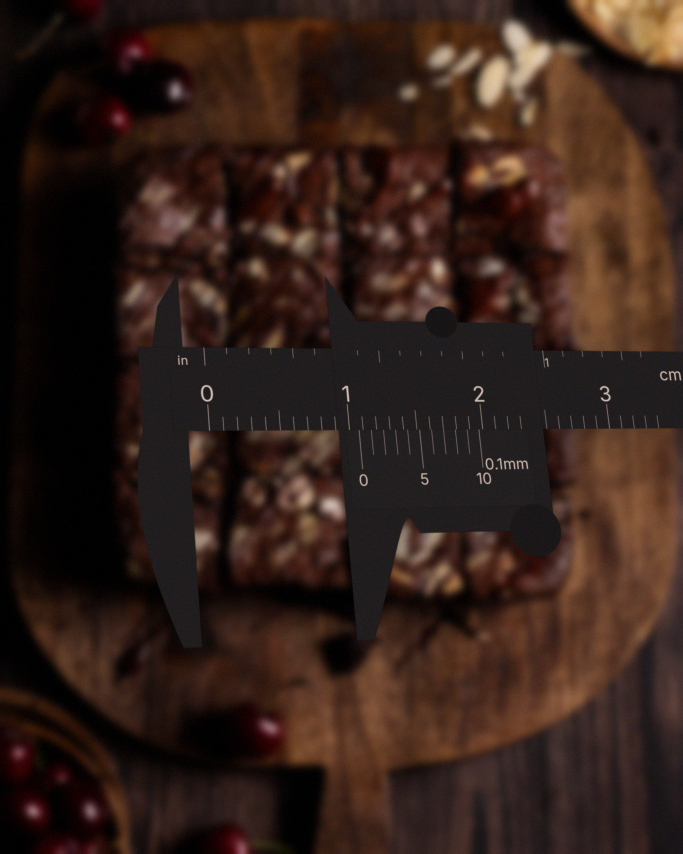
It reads value=10.7 unit=mm
